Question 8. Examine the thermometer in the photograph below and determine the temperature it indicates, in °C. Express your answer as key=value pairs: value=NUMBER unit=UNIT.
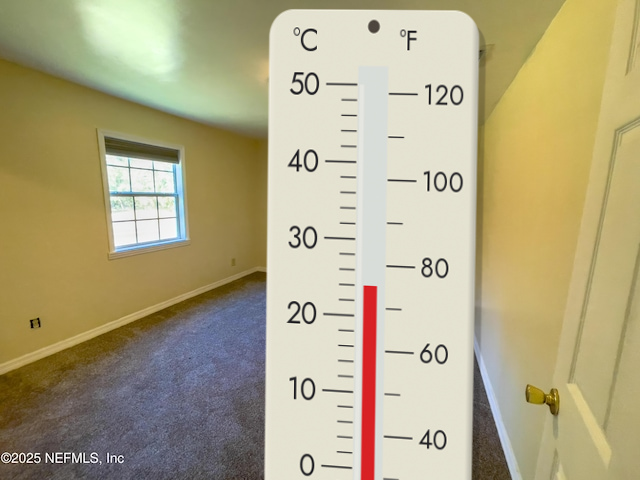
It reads value=24 unit=°C
